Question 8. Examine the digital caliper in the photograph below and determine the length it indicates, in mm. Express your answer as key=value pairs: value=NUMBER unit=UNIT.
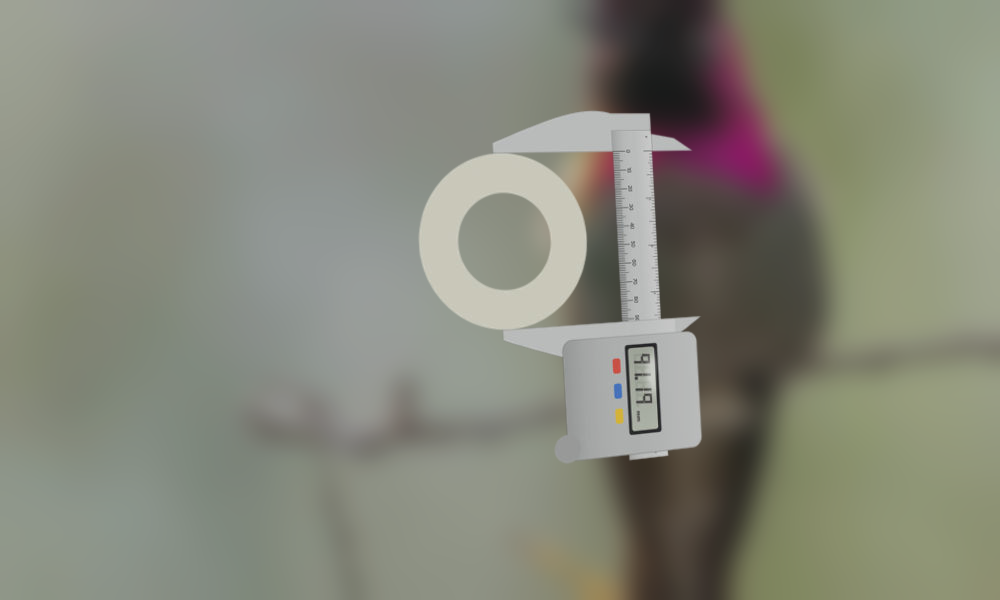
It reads value=91.19 unit=mm
